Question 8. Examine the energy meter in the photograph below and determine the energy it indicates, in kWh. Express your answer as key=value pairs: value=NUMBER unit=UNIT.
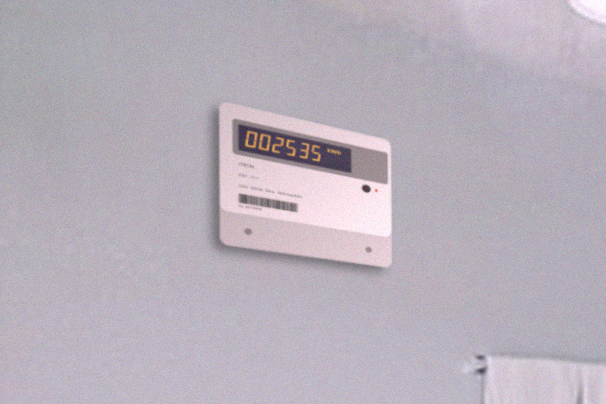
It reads value=2535 unit=kWh
